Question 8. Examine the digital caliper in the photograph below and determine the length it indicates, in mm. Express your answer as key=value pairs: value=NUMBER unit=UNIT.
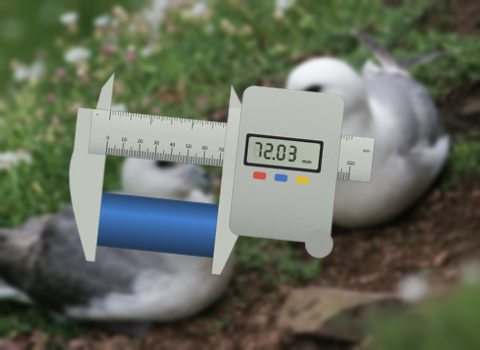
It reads value=72.03 unit=mm
